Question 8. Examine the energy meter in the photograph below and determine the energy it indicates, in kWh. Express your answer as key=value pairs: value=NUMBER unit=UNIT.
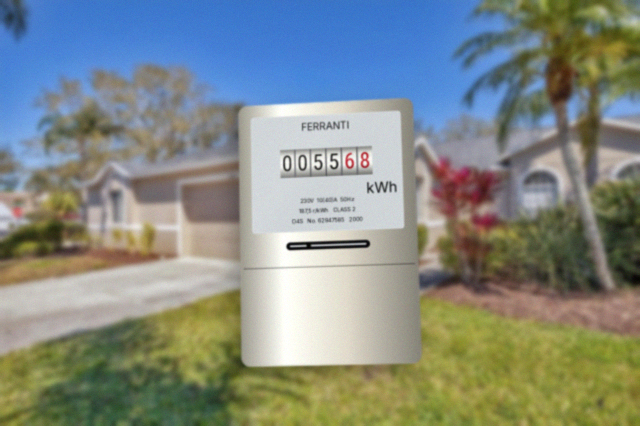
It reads value=55.68 unit=kWh
